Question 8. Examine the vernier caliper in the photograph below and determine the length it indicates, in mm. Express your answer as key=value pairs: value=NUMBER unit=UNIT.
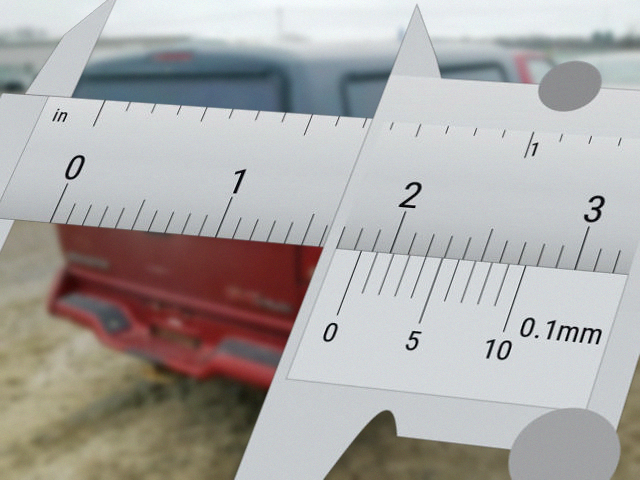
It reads value=18.4 unit=mm
